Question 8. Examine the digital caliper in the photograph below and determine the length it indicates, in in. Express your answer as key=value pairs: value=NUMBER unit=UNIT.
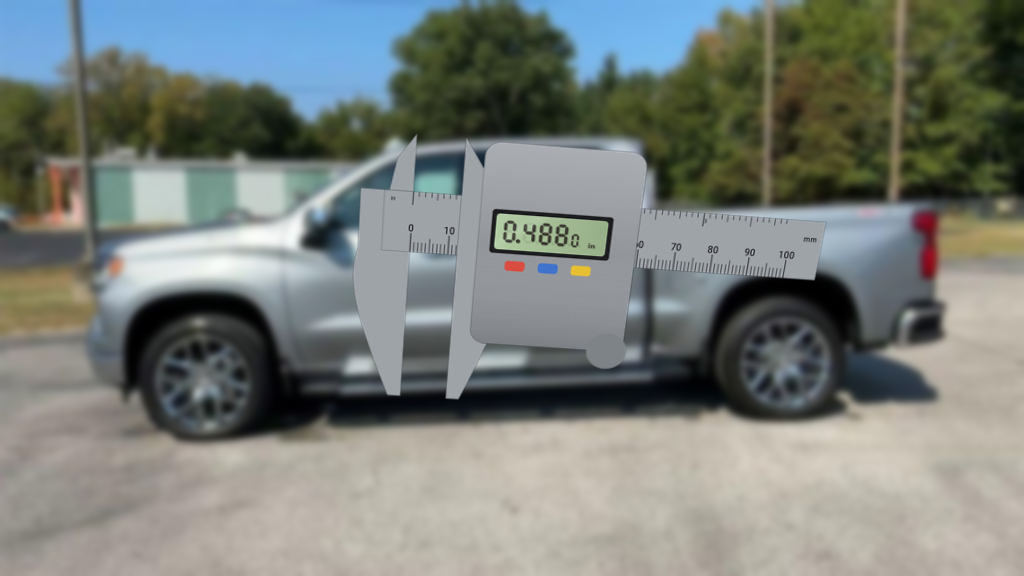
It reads value=0.4880 unit=in
